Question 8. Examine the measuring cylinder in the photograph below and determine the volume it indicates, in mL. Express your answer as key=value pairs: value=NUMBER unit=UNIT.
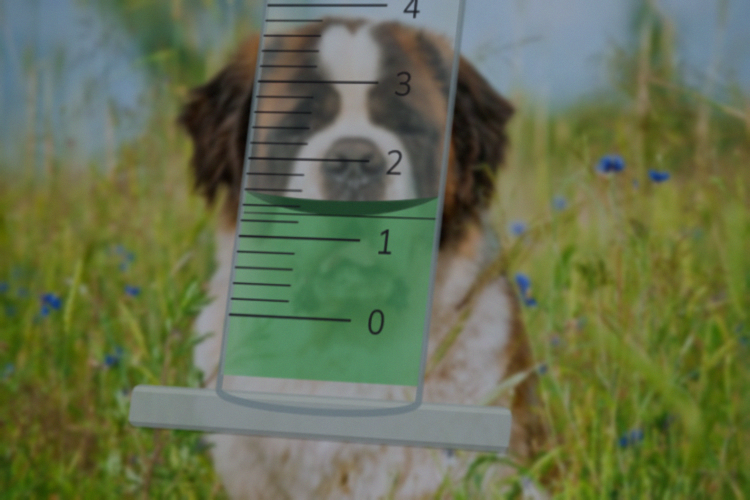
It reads value=1.3 unit=mL
